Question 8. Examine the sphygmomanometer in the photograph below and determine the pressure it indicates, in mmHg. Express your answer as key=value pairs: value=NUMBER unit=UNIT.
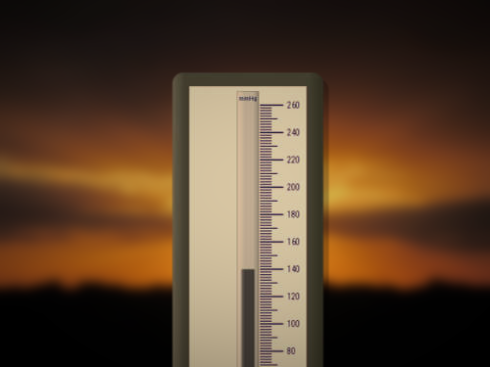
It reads value=140 unit=mmHg
